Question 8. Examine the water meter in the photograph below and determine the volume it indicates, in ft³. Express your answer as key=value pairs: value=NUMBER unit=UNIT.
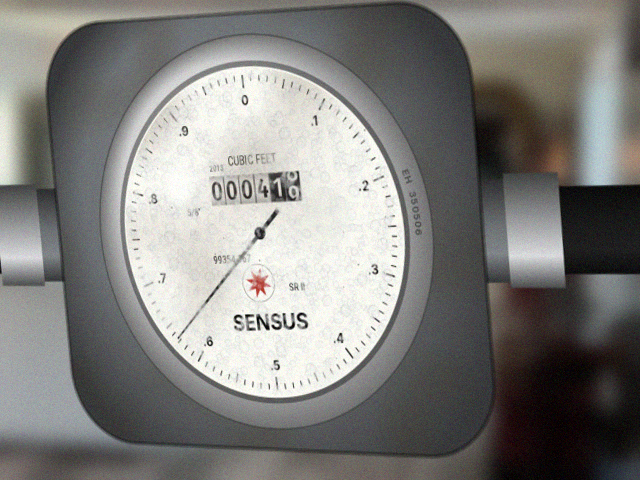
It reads value=418.63 unit=ft³
